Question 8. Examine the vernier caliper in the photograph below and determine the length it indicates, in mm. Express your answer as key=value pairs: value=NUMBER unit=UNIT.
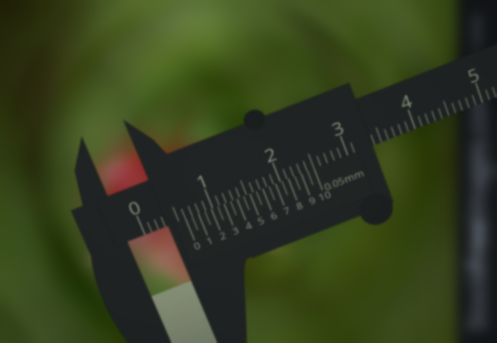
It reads value=6.0 unit=mm
